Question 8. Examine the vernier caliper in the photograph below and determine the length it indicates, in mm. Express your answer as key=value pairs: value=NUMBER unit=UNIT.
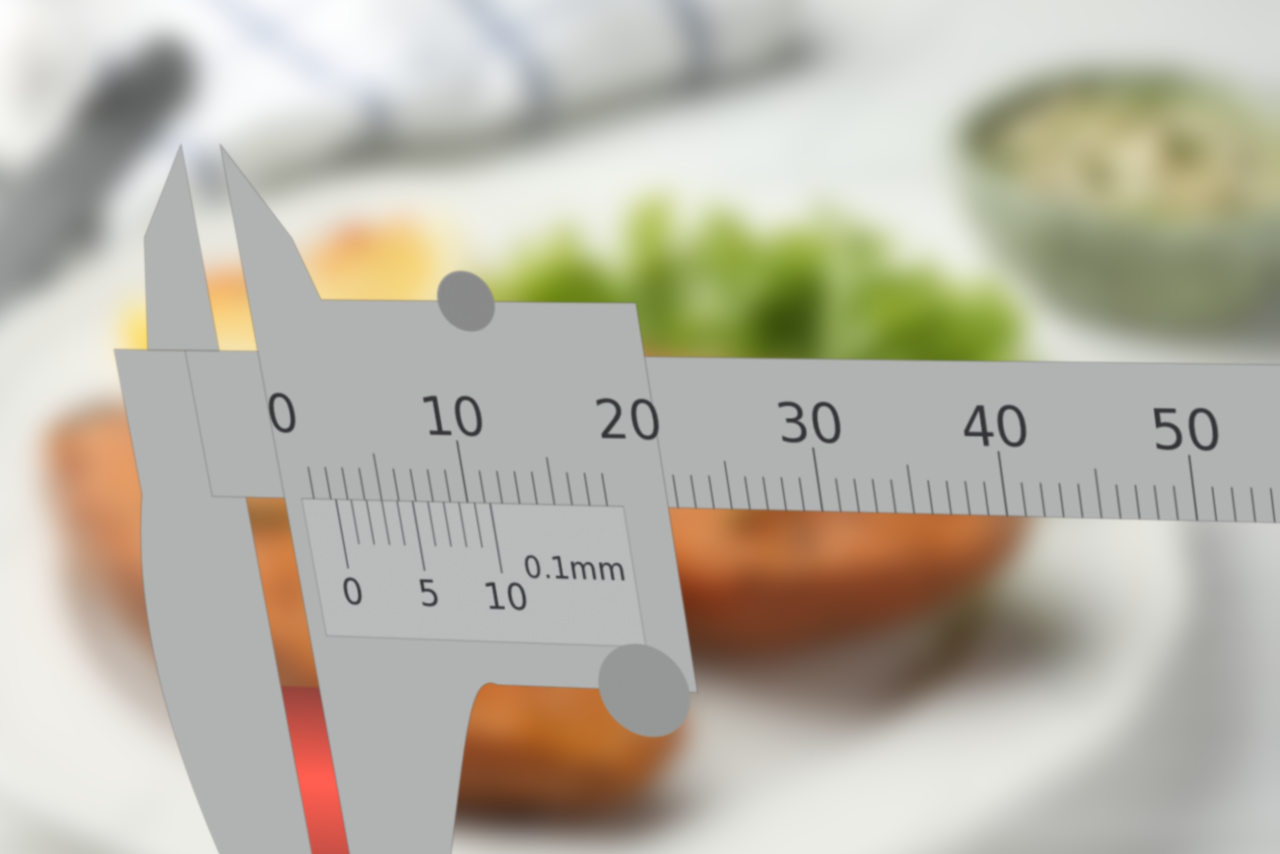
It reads value=2.3 unit=mm
